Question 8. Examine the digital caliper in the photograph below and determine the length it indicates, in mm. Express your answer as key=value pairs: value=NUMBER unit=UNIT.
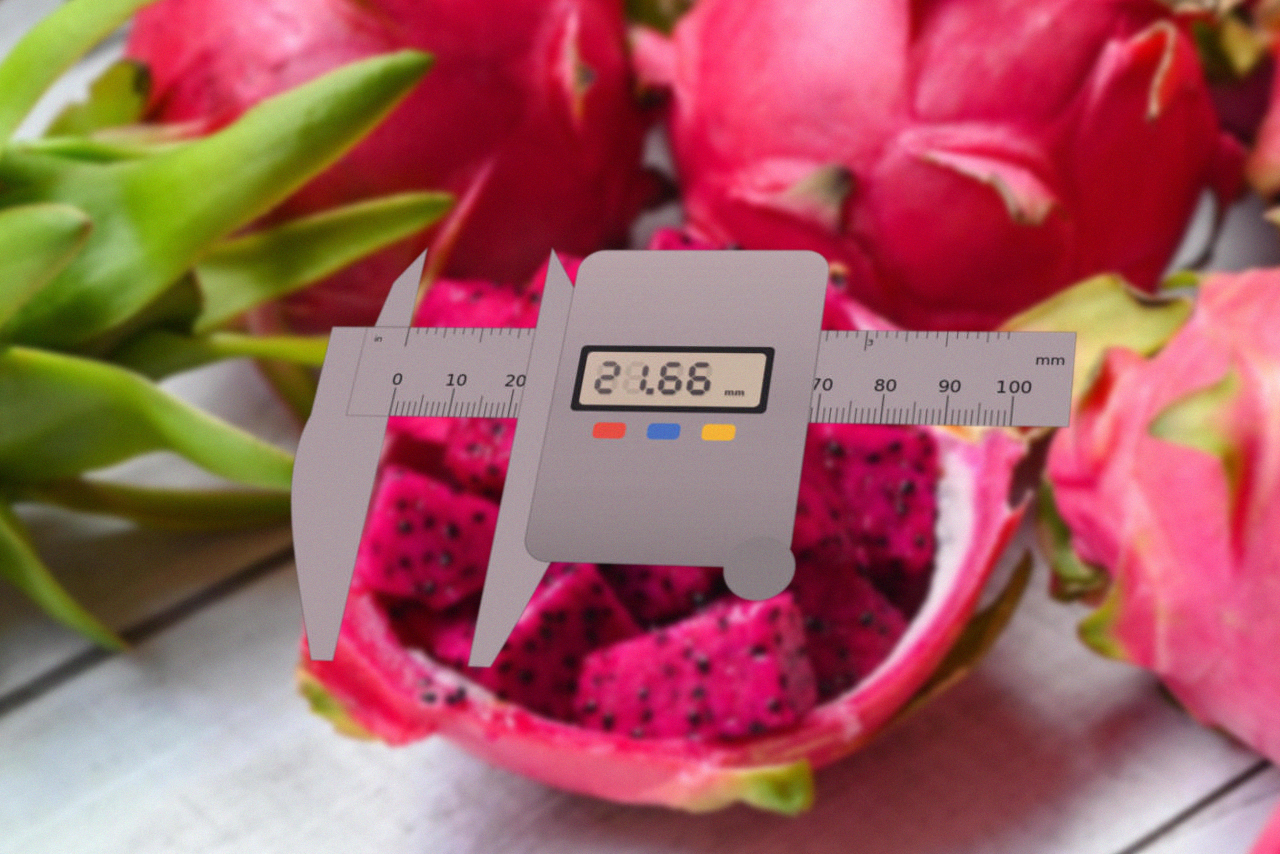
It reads value=21.66 unit=mm
